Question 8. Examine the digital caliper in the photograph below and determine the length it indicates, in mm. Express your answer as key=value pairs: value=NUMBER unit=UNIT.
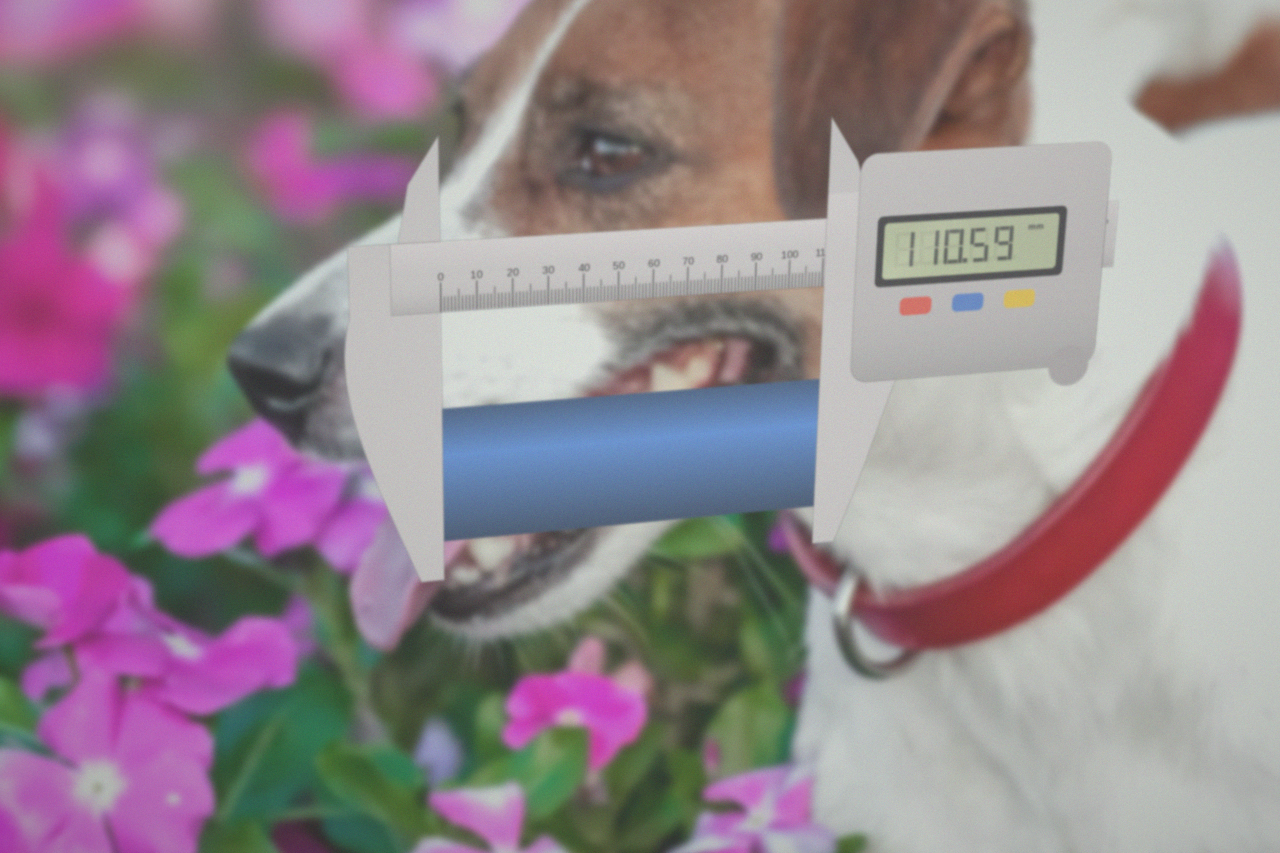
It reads value=110.59 unit=mm
